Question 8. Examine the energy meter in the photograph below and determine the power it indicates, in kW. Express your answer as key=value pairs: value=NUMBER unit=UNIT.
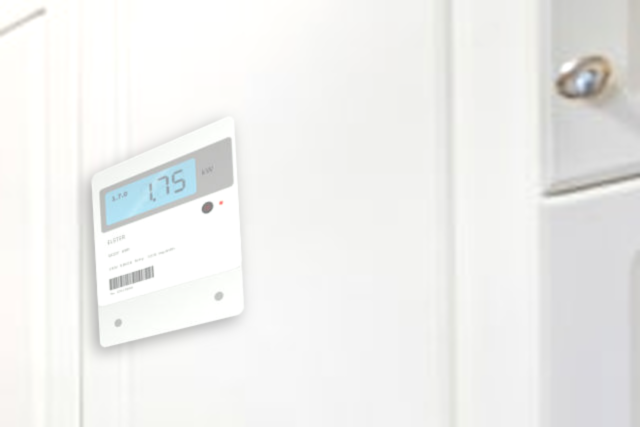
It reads value=1.75 unit=kW
